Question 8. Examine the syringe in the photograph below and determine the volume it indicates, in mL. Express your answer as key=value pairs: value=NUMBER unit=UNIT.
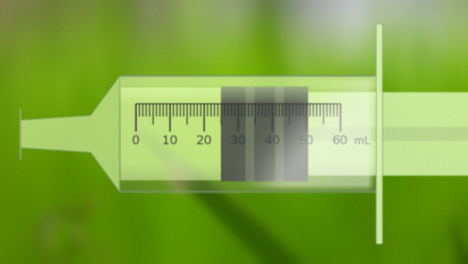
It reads value=25 unit=mL
